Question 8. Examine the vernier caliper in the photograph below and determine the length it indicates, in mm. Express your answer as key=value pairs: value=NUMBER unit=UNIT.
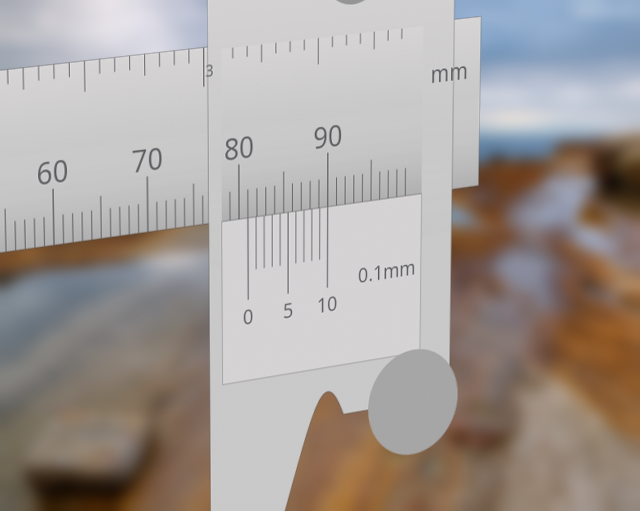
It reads value=81.0 unit=mm
